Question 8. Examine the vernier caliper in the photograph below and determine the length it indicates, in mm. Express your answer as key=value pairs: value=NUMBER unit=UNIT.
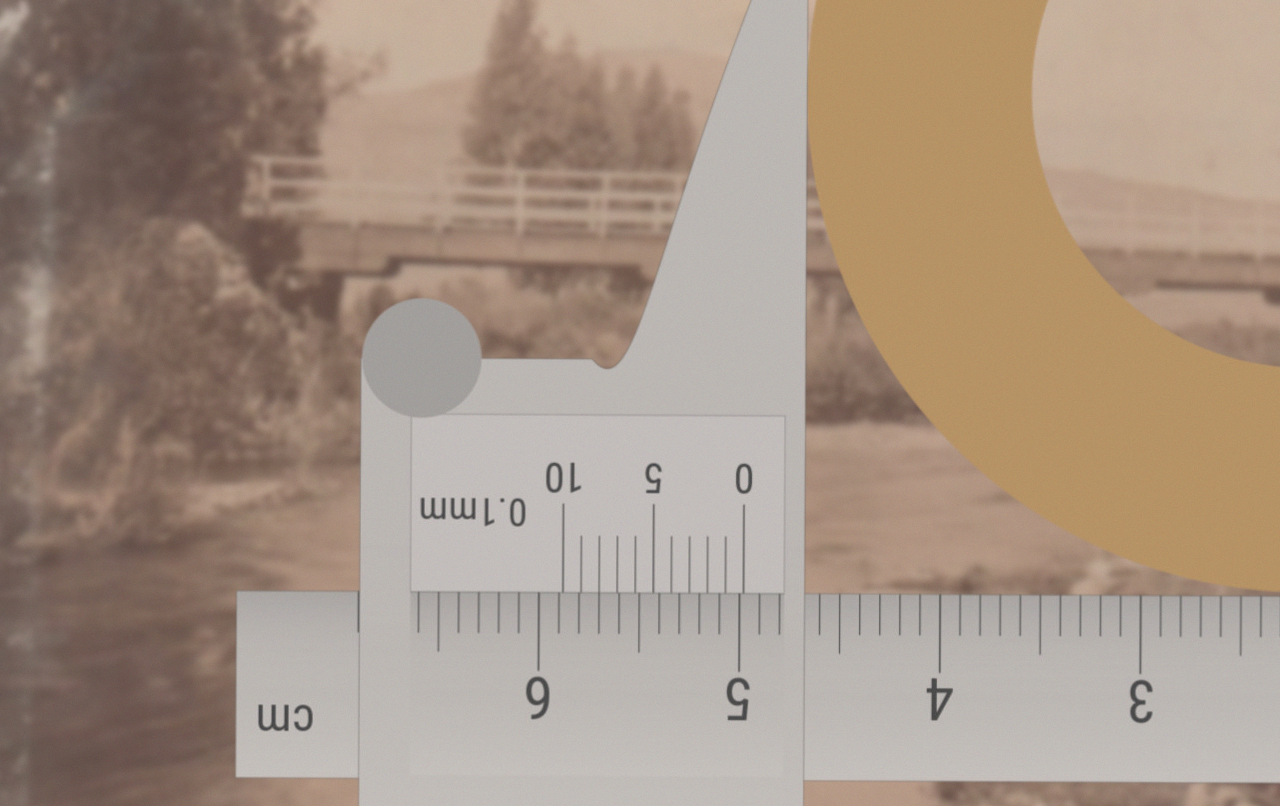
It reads value=49.8 unit=mm
